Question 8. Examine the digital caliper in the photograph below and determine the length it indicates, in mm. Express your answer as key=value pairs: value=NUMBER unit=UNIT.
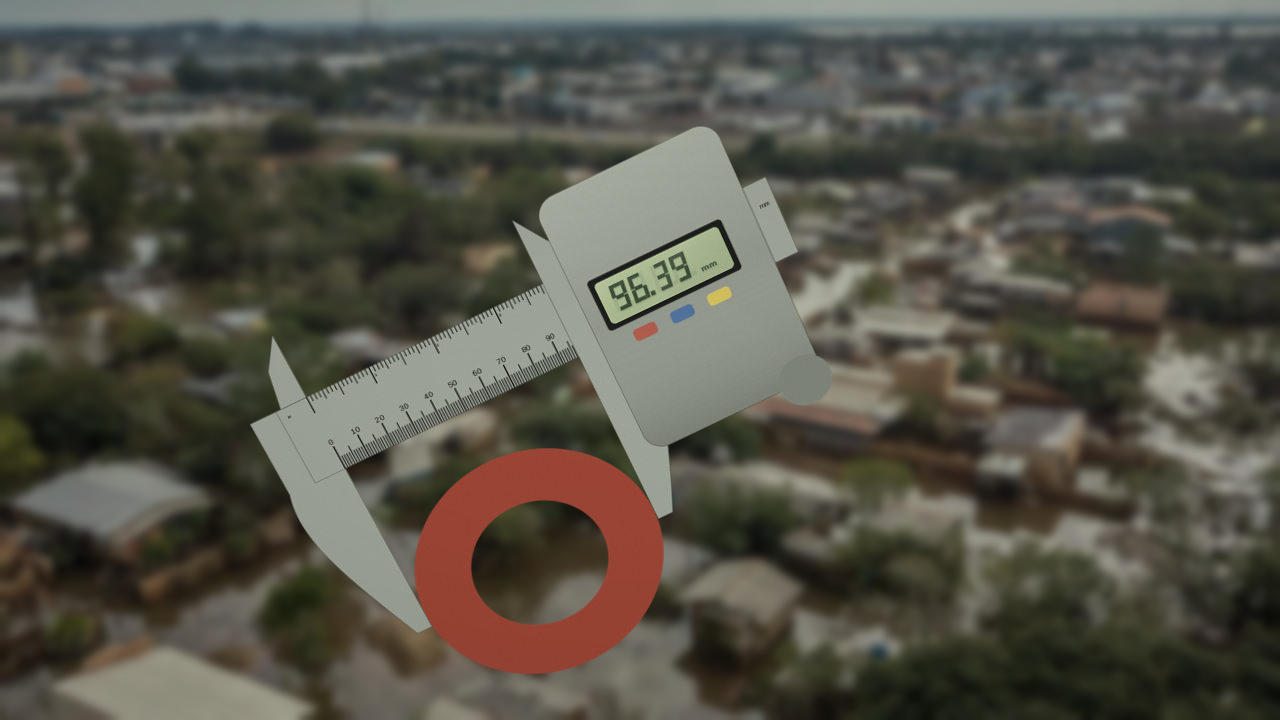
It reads value=96.39 unit=mm
